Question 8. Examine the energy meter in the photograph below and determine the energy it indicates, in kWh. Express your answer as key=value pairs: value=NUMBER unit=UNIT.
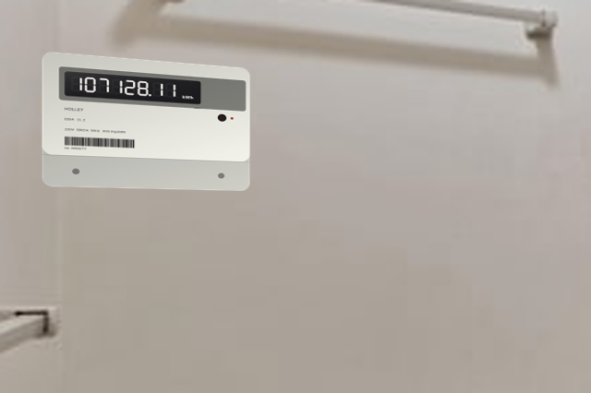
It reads value=107128.11 unit=kWh
